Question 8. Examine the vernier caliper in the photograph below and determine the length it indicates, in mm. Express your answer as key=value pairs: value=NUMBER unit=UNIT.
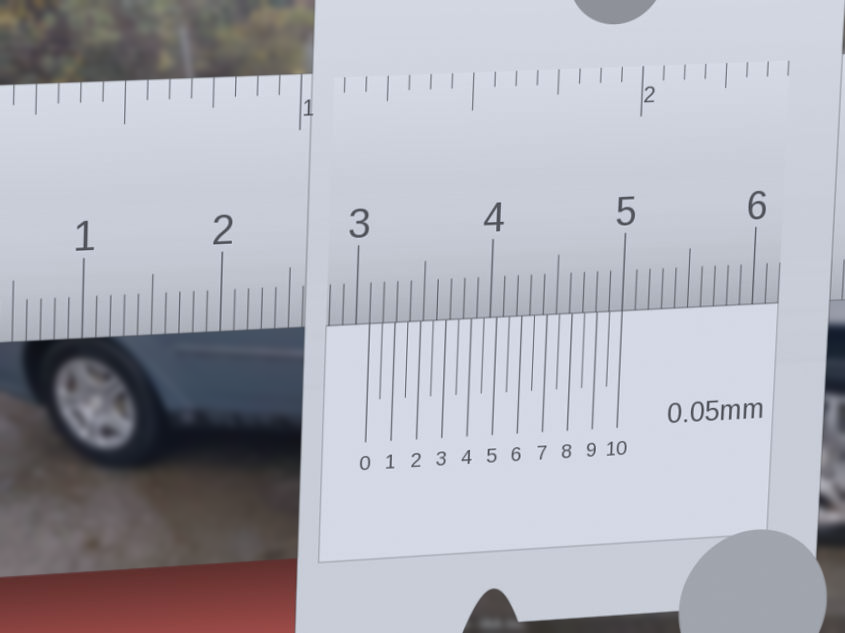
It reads value=31.0 unit=mm
